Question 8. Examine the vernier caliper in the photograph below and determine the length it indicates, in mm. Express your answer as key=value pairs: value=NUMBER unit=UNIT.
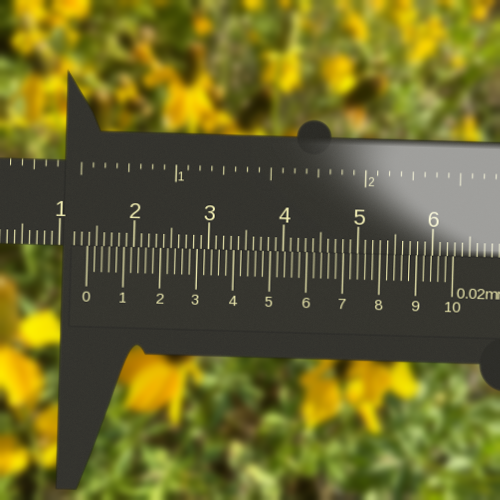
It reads value=13.8 unit=mm
